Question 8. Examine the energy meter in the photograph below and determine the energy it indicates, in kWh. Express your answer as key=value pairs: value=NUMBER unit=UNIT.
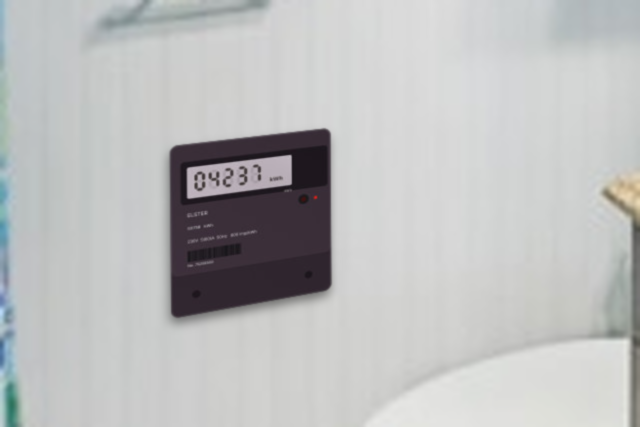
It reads value=4237 unit=kWh
